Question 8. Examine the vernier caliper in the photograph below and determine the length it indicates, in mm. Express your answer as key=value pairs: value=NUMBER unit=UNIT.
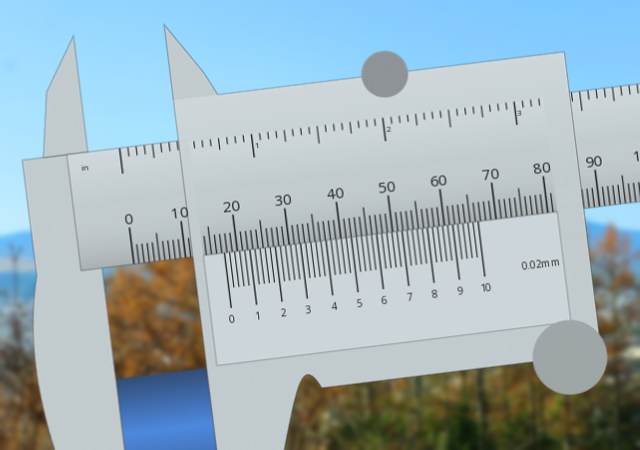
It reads value=17.5 unit=mm
